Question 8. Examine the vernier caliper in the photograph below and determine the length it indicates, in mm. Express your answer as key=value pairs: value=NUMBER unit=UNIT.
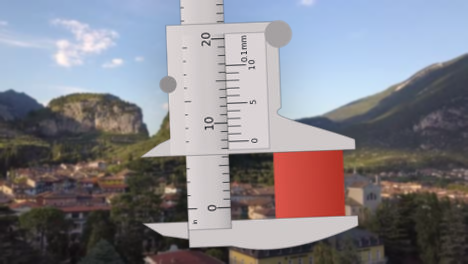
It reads value=7.8 unit=mm
